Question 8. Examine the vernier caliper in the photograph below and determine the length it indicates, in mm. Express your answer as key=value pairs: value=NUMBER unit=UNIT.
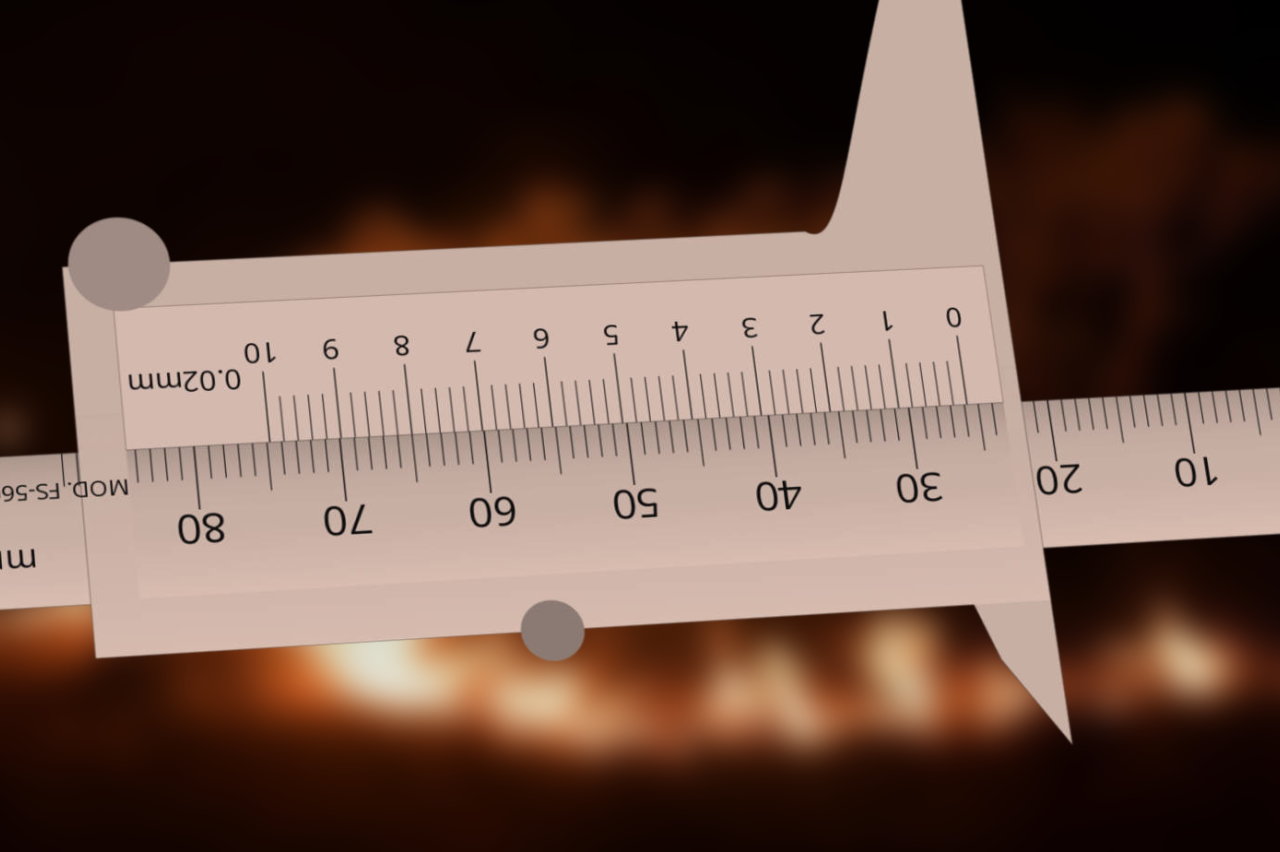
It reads value=25.8 unit=mm
